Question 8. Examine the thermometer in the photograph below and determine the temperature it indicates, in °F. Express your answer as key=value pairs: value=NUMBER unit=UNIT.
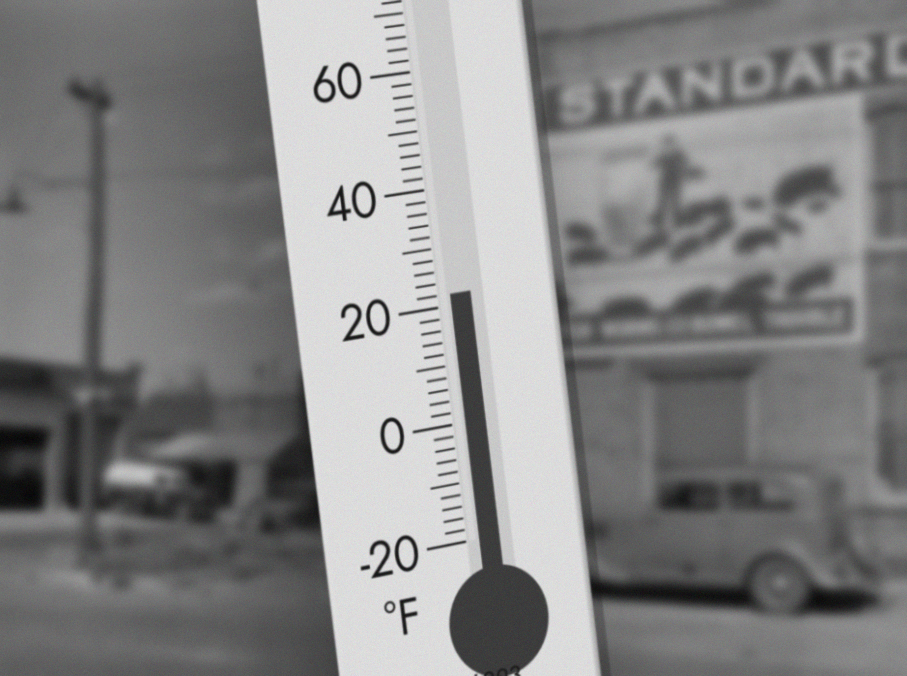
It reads value=22 unit=°F
